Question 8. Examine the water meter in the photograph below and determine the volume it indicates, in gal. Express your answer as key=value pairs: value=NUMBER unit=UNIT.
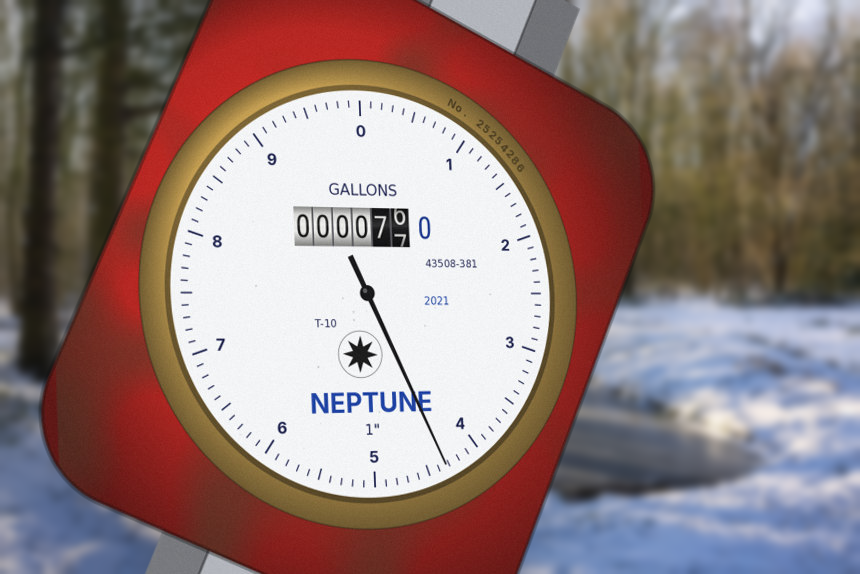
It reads value=764.3 unit=gal
